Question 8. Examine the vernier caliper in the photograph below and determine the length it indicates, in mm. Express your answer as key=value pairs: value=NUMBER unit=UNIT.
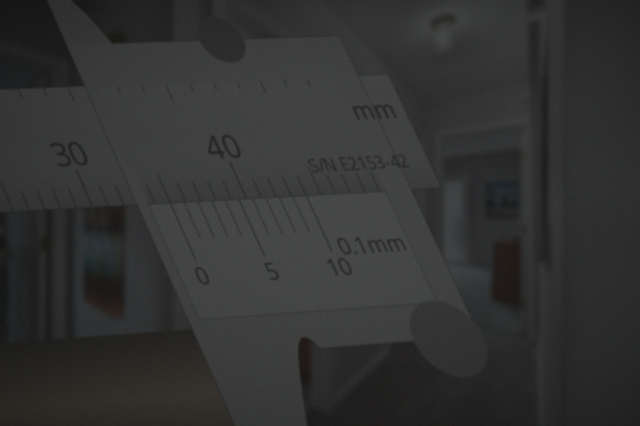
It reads value=35.0 unit=mm
